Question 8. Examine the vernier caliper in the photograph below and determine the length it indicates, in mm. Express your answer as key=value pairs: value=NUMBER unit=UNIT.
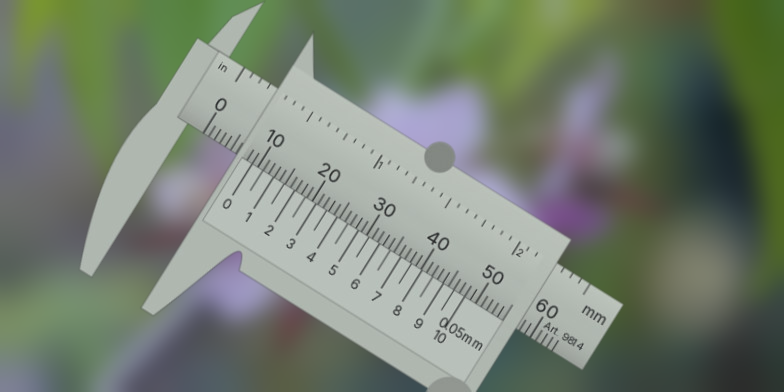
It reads value=9.0 unit=mm
